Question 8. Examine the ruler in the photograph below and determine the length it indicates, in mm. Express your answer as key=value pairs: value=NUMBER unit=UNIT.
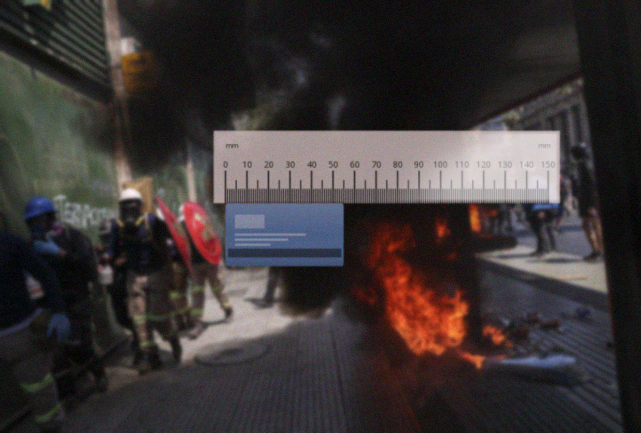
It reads value=55 unit=mm
